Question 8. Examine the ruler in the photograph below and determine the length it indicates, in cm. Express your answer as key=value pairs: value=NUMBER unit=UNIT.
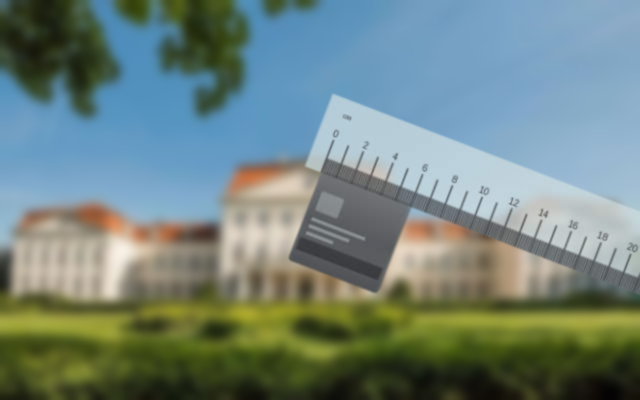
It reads value=6 unit=cm
